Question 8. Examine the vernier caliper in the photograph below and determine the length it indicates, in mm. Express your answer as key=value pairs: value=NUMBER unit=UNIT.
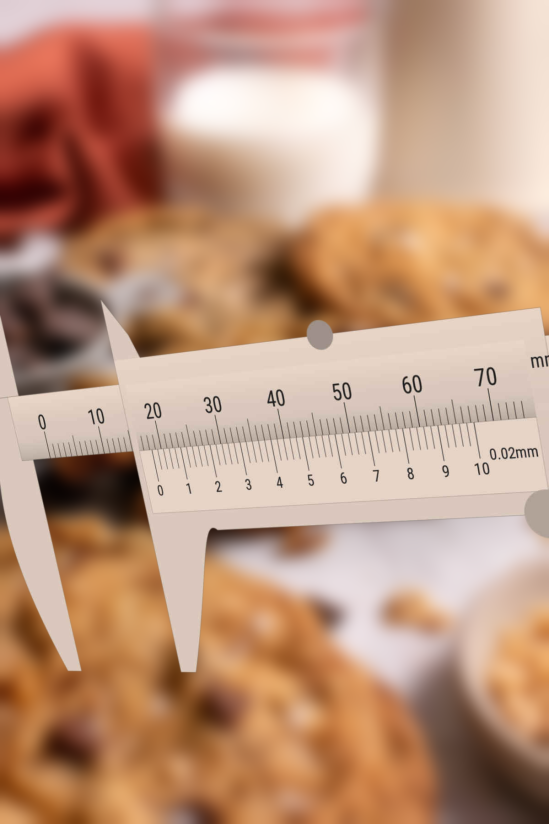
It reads value=18.4 unit=mm
